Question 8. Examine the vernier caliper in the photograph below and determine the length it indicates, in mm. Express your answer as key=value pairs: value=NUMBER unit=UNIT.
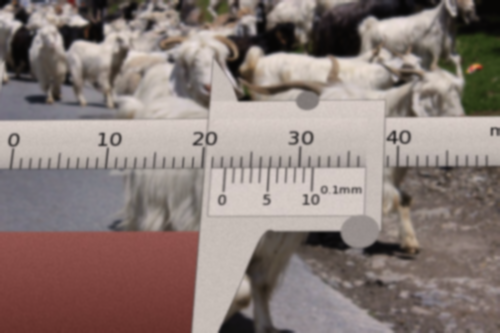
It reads value=22.4 unit=mm
